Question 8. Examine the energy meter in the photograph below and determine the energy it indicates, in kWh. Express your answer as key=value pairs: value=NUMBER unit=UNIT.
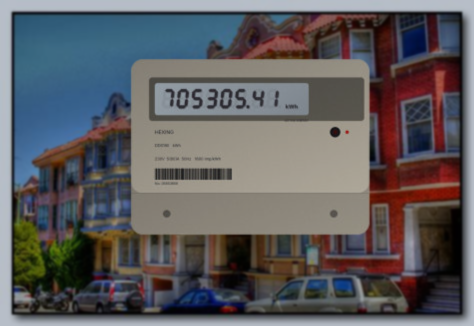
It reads value=705305.41 unit=kWh
